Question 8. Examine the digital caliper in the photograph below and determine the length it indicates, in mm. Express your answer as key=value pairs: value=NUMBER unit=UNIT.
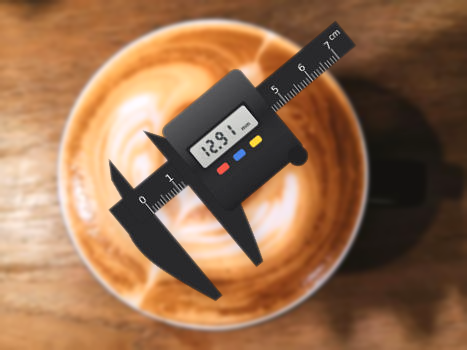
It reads value=12.91 unit=mm
